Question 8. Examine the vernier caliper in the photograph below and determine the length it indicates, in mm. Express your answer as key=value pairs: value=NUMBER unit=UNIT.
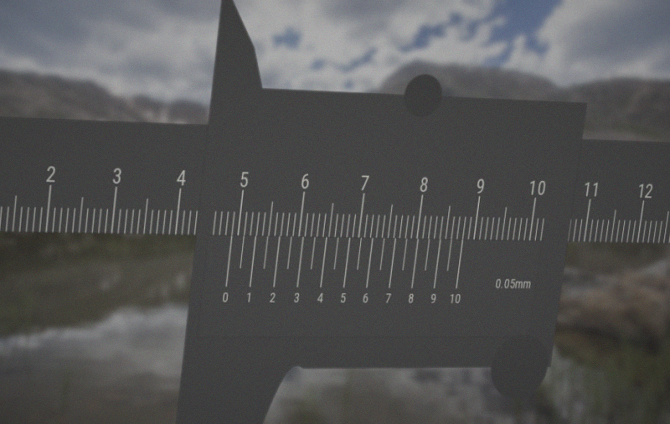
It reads value=49.0 unit=mm
